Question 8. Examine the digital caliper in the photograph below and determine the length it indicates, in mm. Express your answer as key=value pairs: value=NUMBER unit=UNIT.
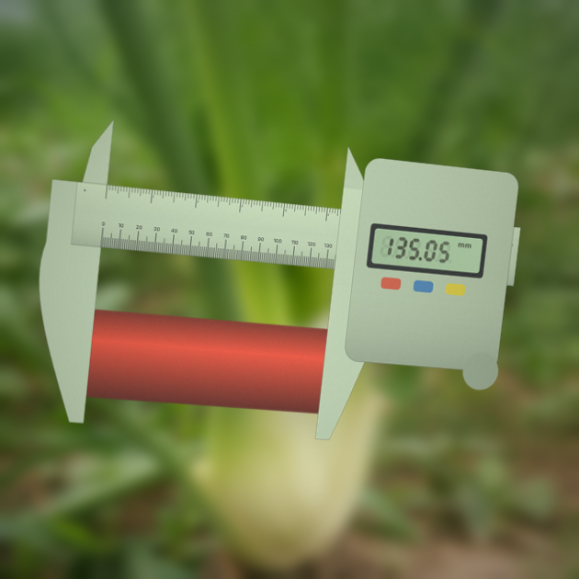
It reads value=135.05 unit=mm
